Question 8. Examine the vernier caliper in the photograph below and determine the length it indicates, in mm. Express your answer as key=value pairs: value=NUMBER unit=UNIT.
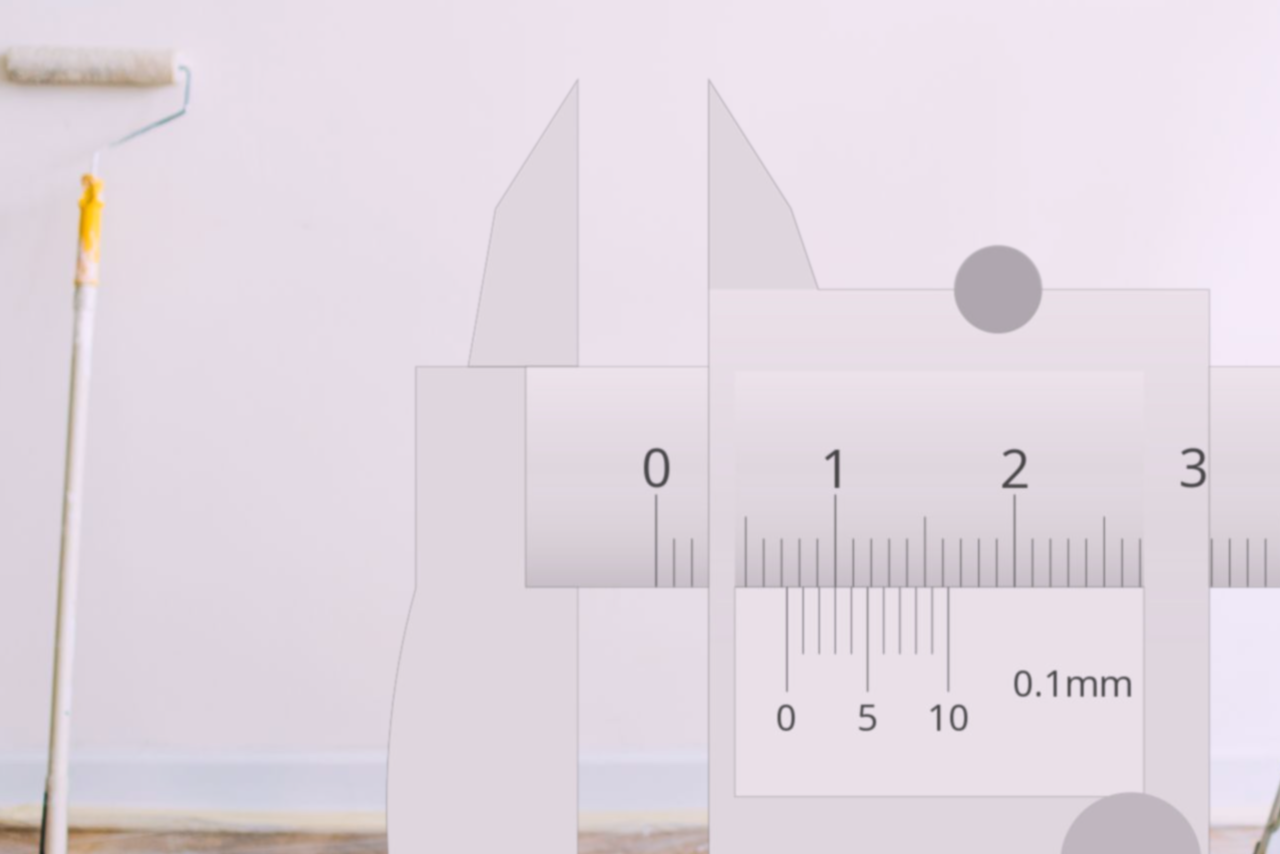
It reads value=7.3 unit=mm
